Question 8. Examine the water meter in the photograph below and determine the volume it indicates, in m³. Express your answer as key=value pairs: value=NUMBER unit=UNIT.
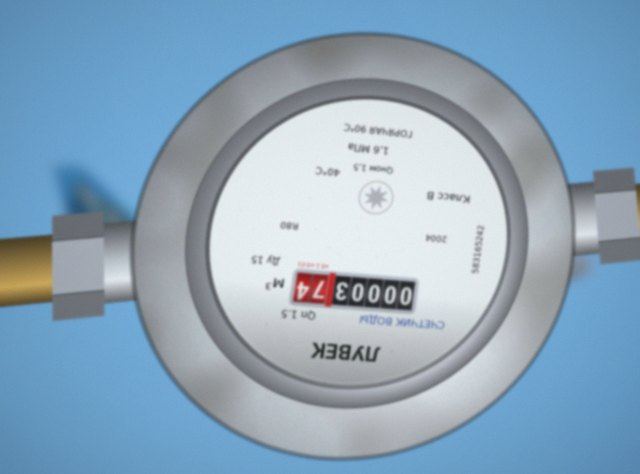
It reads value=3.74 unit=m³
